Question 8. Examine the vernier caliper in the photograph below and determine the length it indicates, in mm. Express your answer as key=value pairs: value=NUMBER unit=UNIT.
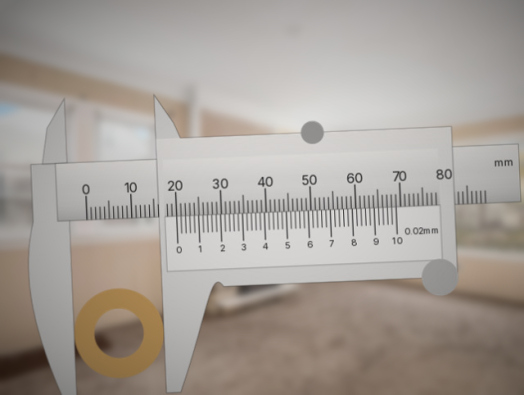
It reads value=20.0 unit=mm
